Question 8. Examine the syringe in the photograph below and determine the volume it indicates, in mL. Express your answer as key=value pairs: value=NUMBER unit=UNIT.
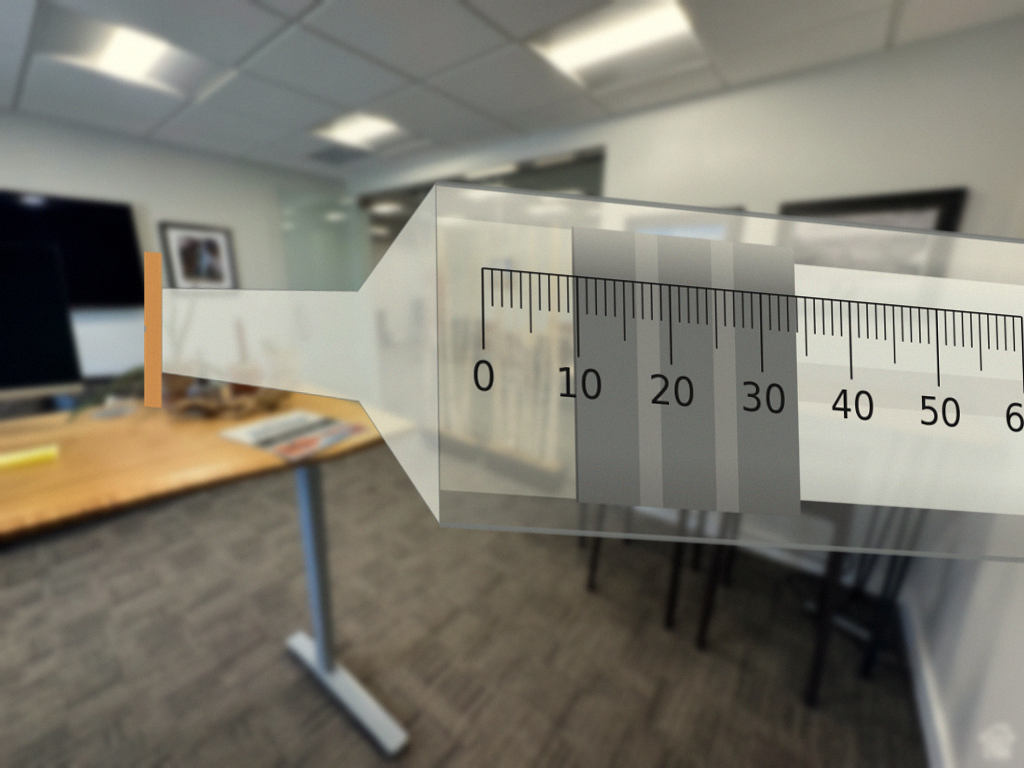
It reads value=9.5 unit=mL
